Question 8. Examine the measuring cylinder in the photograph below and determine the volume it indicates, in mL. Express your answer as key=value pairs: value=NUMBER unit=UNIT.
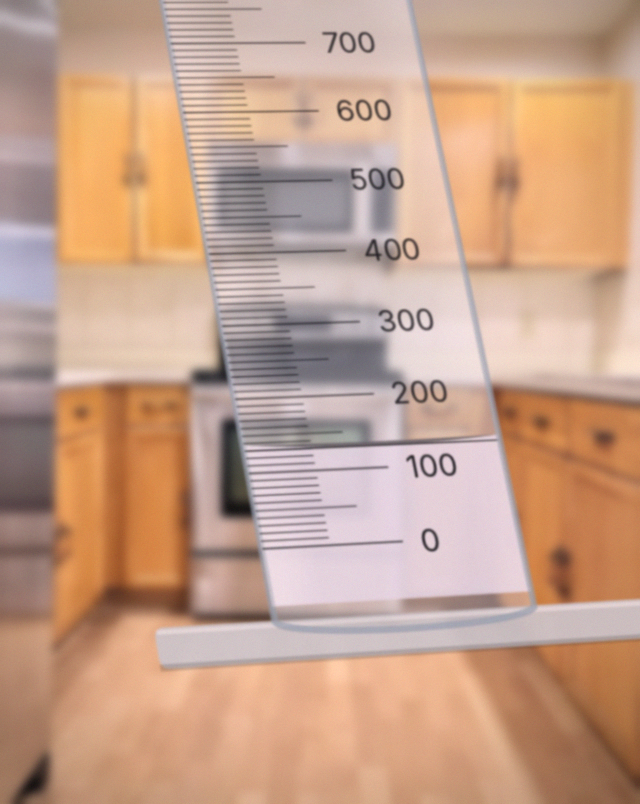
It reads value=130 unit=mL
